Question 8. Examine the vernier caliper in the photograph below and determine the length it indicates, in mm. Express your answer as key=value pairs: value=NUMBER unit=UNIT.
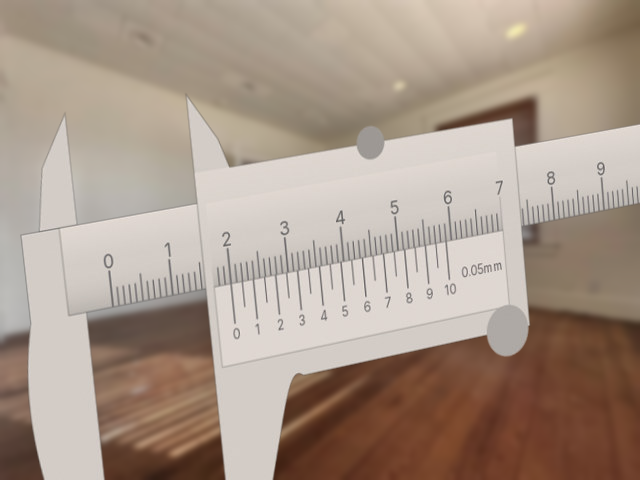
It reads value=20.0 unit=mm
